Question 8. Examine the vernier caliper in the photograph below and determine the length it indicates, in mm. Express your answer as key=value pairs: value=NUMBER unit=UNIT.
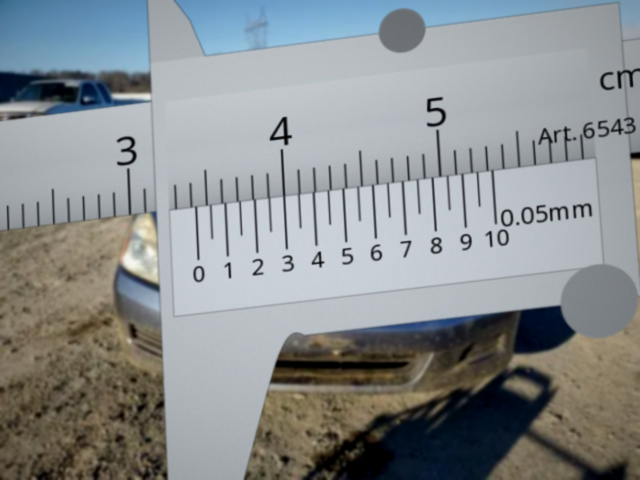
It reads value=34.3 unit=mm
